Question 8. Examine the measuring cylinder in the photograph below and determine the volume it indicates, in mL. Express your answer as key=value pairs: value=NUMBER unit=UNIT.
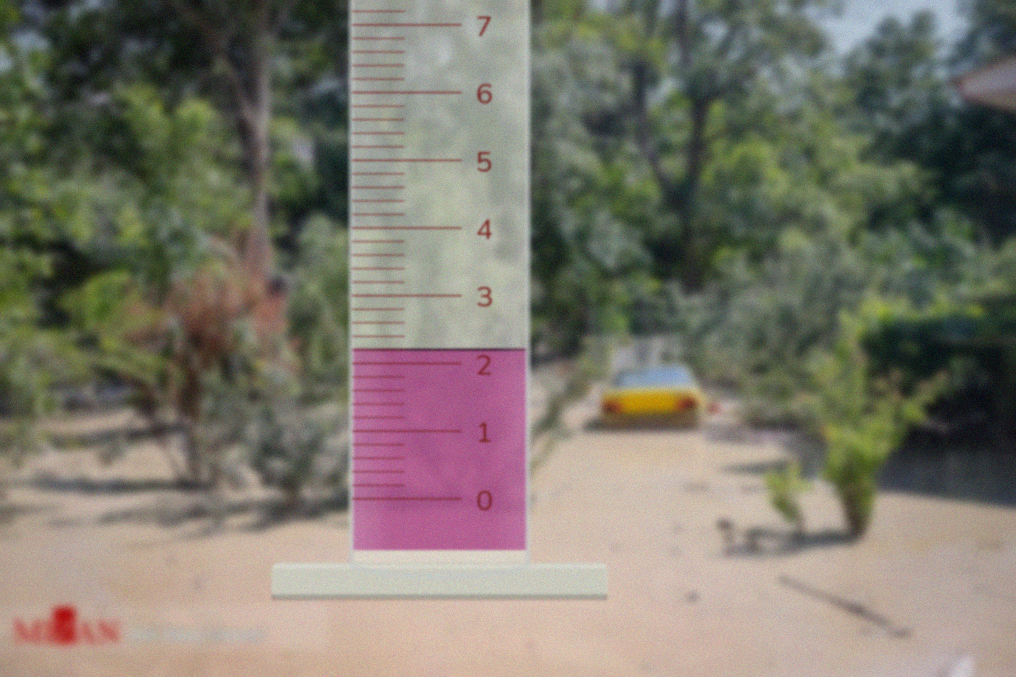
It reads value=2.2 unit=mL
